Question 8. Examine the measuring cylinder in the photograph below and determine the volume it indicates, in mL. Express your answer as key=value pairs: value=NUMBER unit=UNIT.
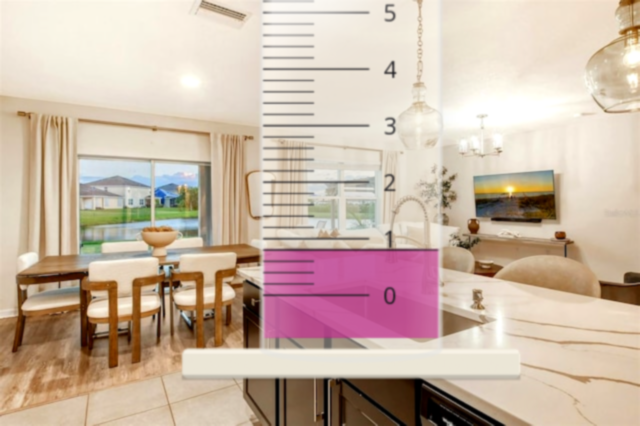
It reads value=0.8 unit=mL
